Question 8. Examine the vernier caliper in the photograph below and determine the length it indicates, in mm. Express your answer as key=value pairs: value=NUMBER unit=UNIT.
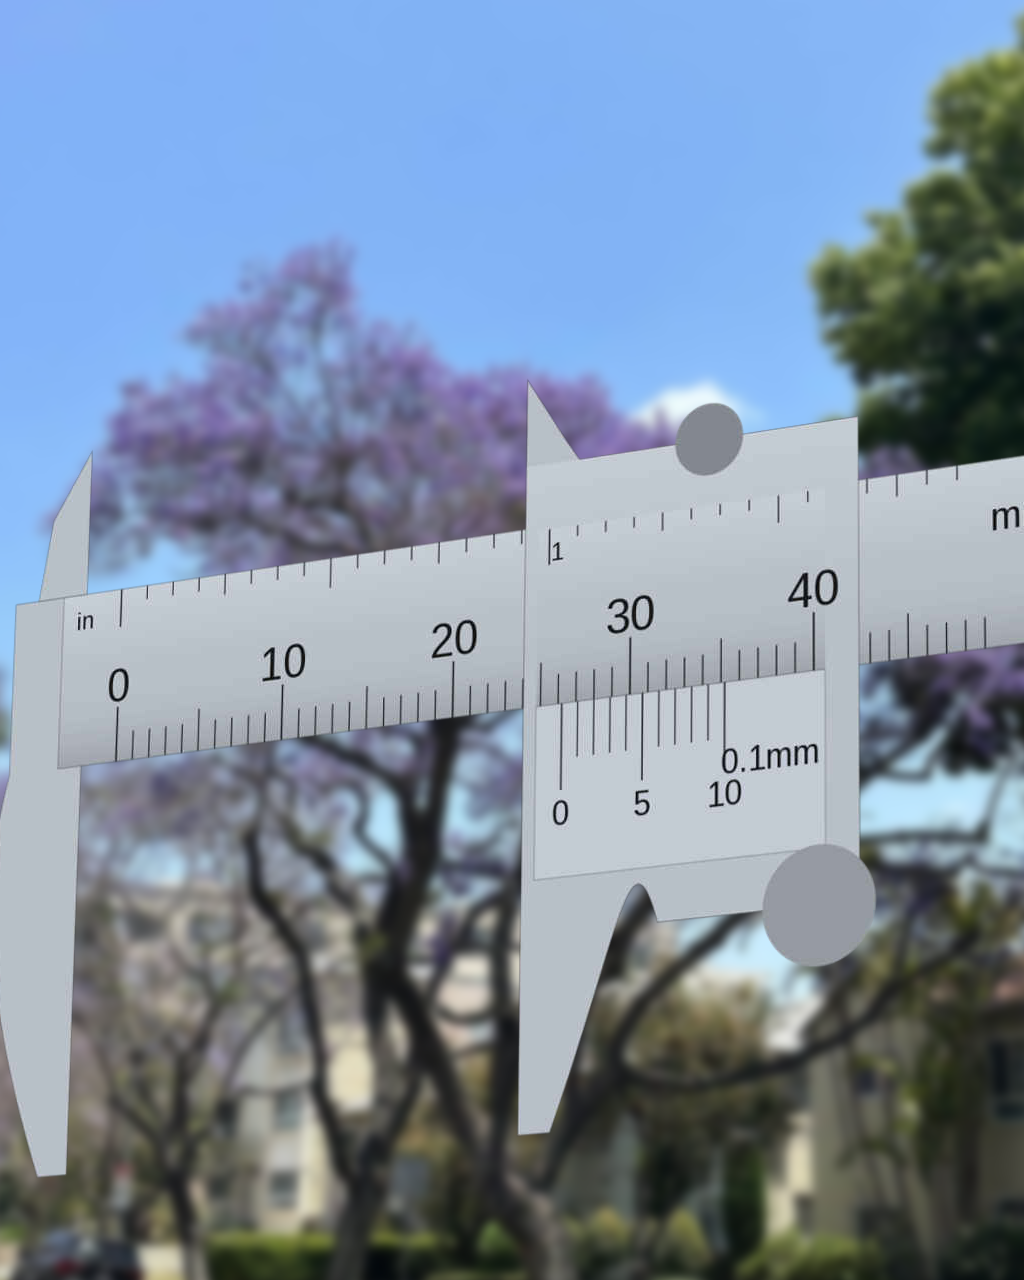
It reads value=26.2 unit=mm
